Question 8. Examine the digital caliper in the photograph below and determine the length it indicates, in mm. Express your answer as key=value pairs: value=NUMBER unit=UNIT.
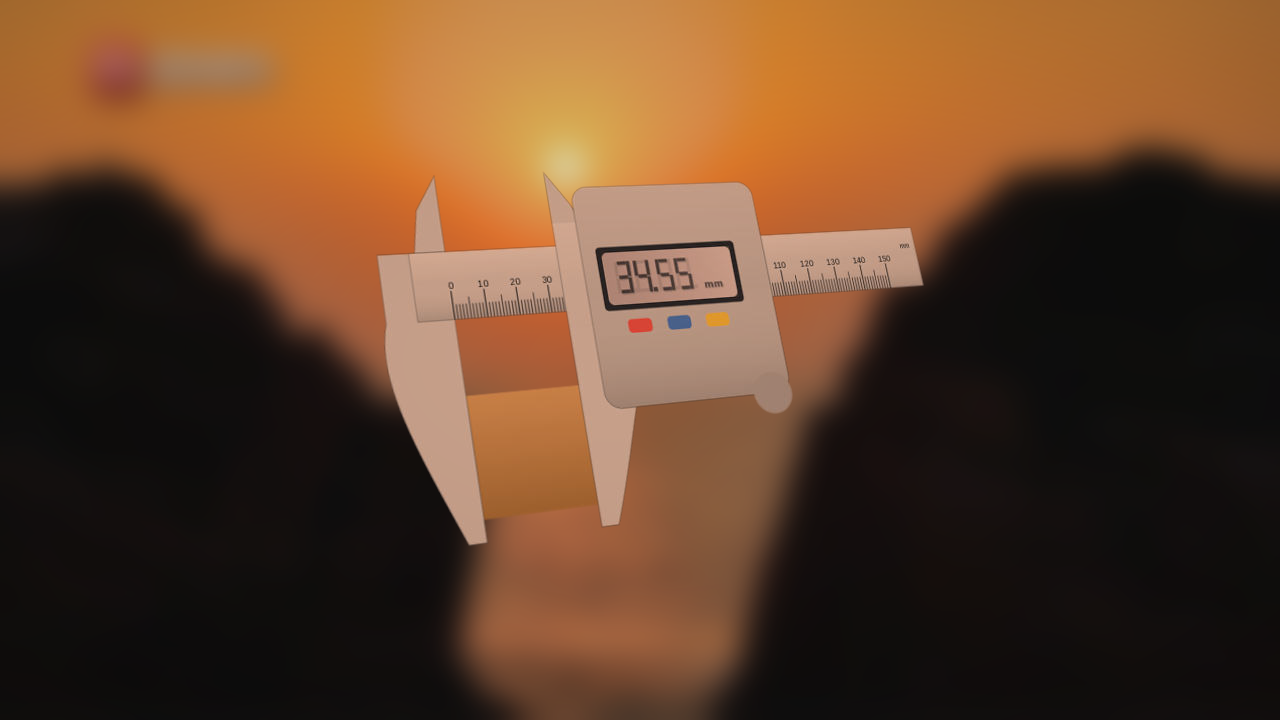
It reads value=34.55 unit=mm
